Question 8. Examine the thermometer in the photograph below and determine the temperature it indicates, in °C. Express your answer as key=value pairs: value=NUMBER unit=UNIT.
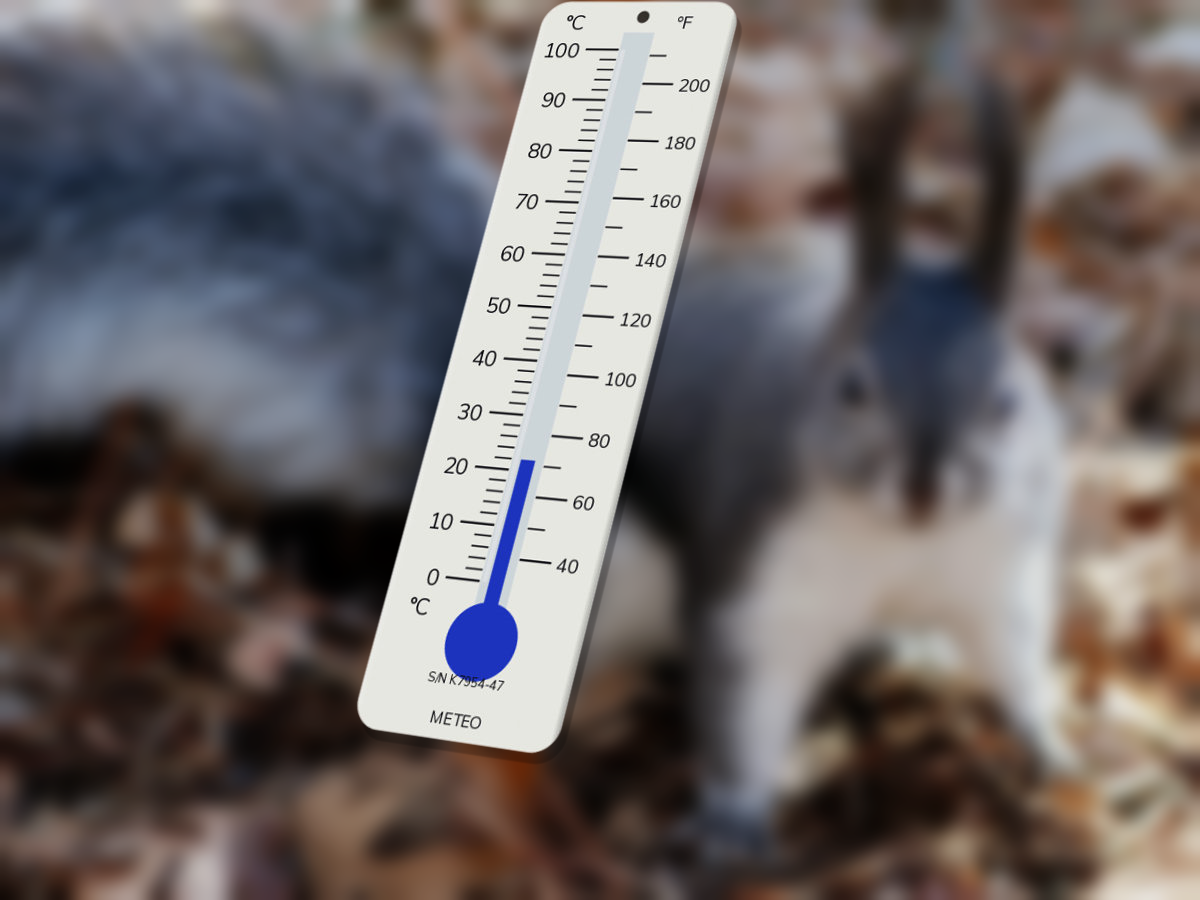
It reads value=22 unit=°C
